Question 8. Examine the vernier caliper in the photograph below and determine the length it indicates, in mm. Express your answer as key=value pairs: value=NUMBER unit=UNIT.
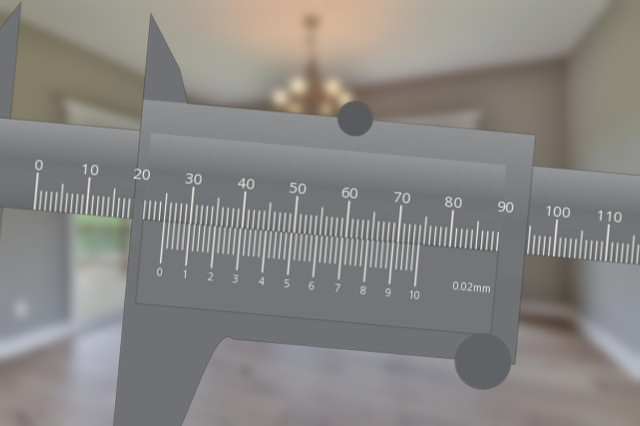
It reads value=25.0 unit=mm
